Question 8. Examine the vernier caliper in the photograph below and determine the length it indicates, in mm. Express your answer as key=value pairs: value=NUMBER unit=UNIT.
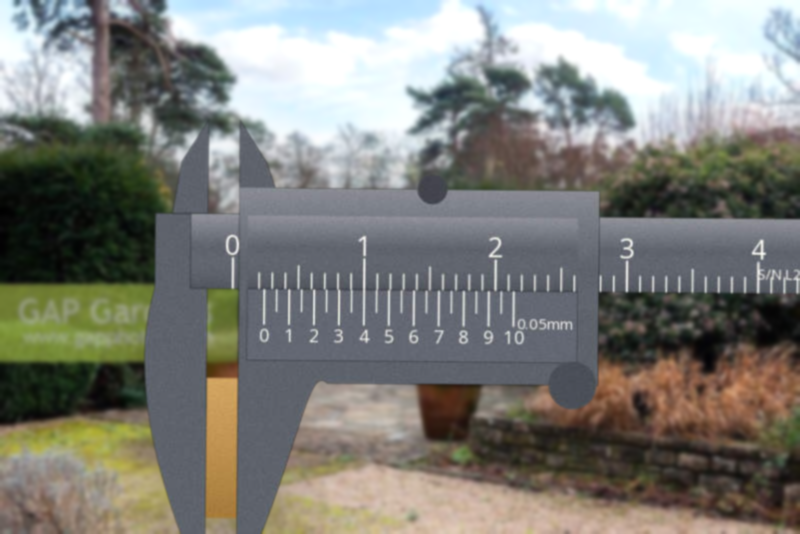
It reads value=2.4 unit=mm
